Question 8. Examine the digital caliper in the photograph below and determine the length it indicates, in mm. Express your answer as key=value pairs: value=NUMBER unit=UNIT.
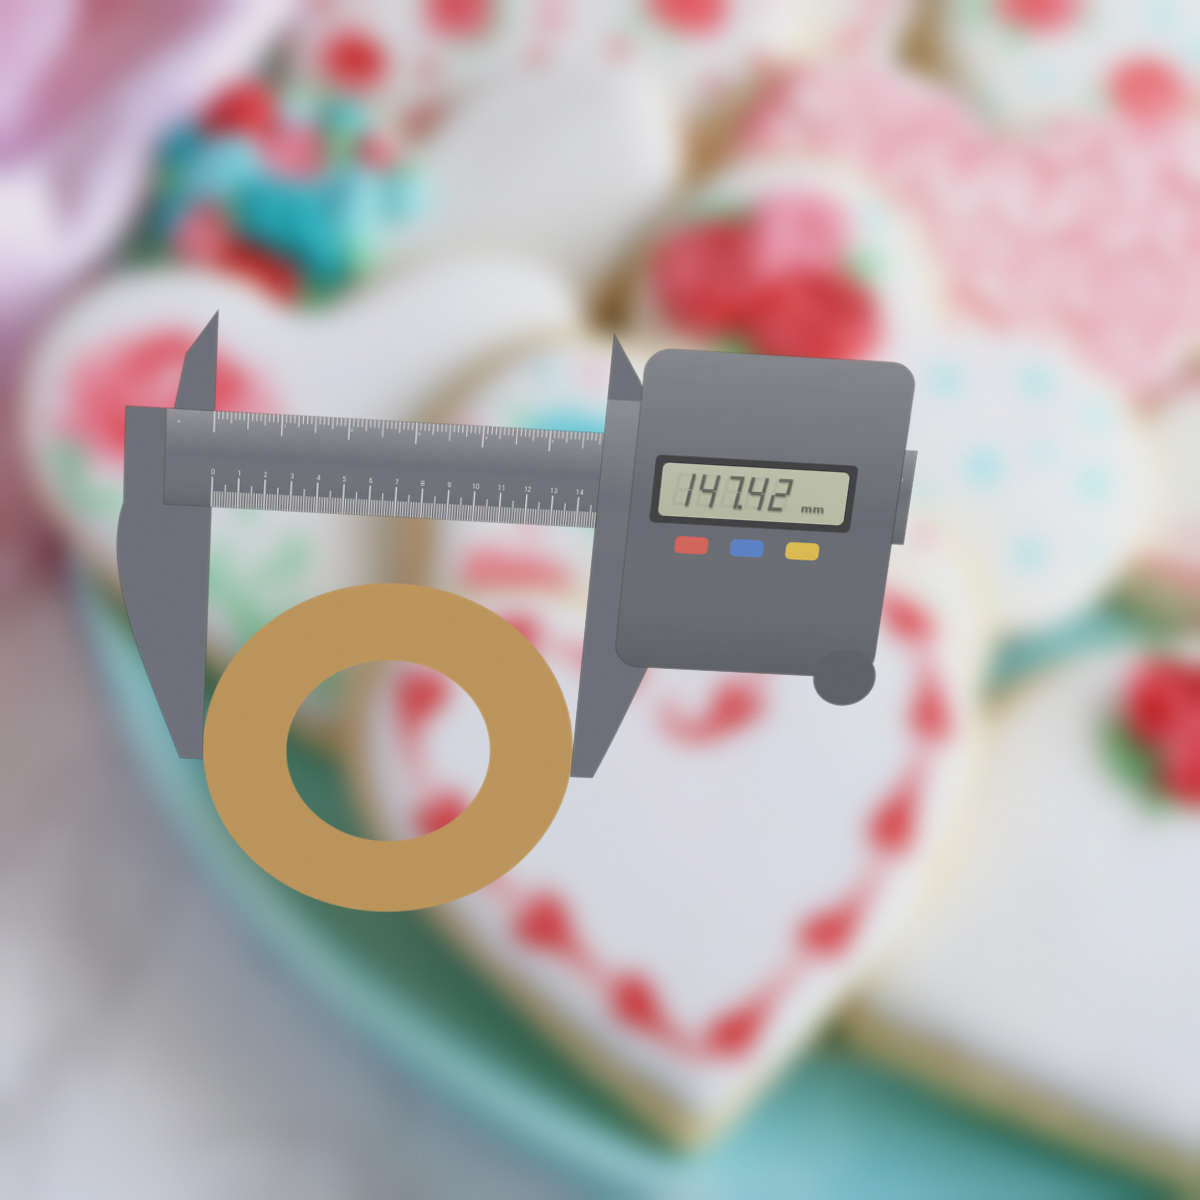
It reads value=147.42 unit=mm
